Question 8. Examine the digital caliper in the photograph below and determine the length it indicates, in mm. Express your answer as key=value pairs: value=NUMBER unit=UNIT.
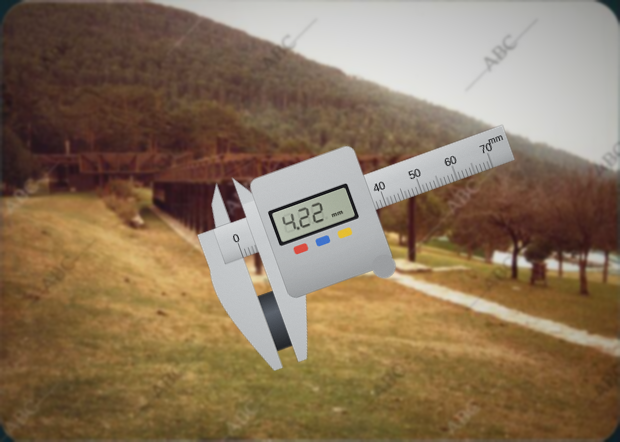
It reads value=4.22 unit=mm
